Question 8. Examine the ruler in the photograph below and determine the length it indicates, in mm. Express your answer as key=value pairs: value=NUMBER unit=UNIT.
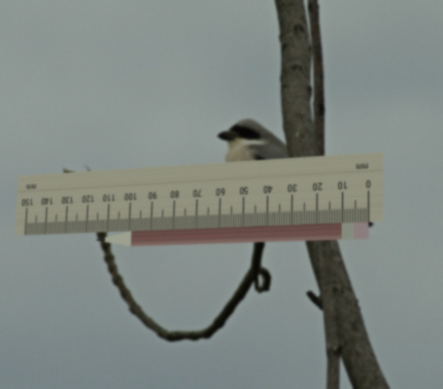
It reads value=115 unit=mm
